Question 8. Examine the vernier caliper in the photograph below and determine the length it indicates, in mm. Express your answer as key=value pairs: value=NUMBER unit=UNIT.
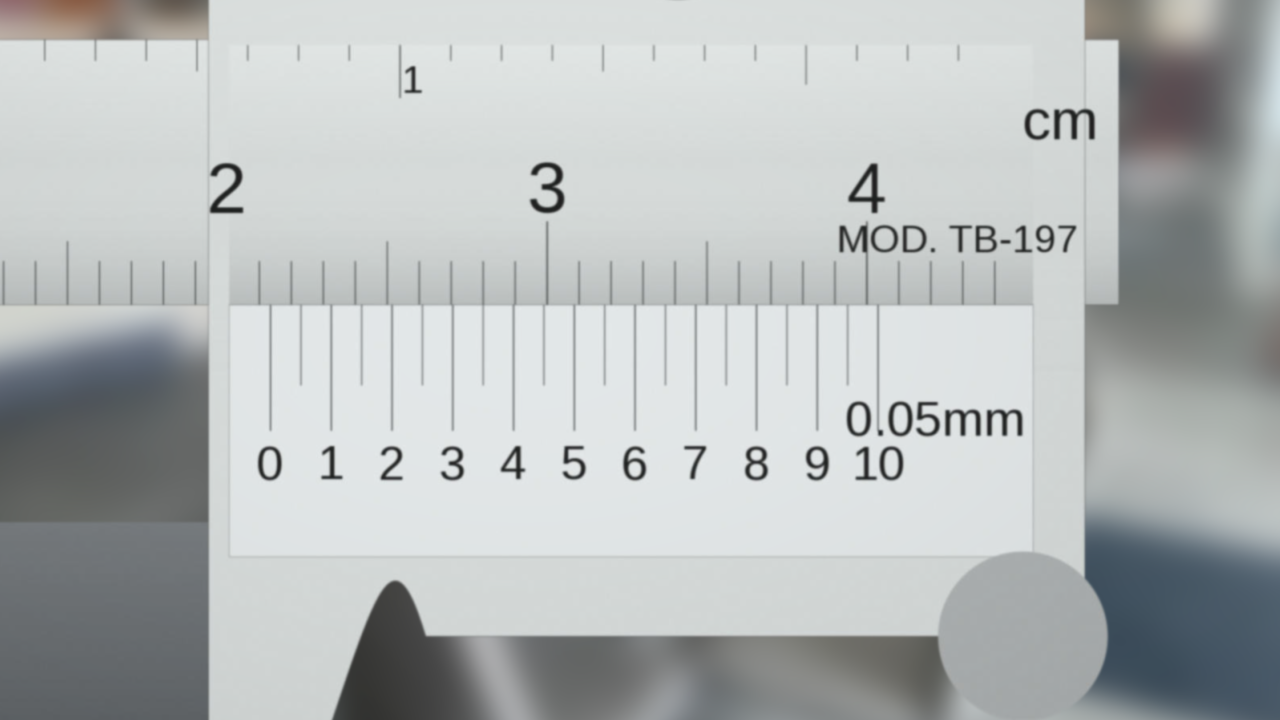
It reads value=21.35 unit=mm
